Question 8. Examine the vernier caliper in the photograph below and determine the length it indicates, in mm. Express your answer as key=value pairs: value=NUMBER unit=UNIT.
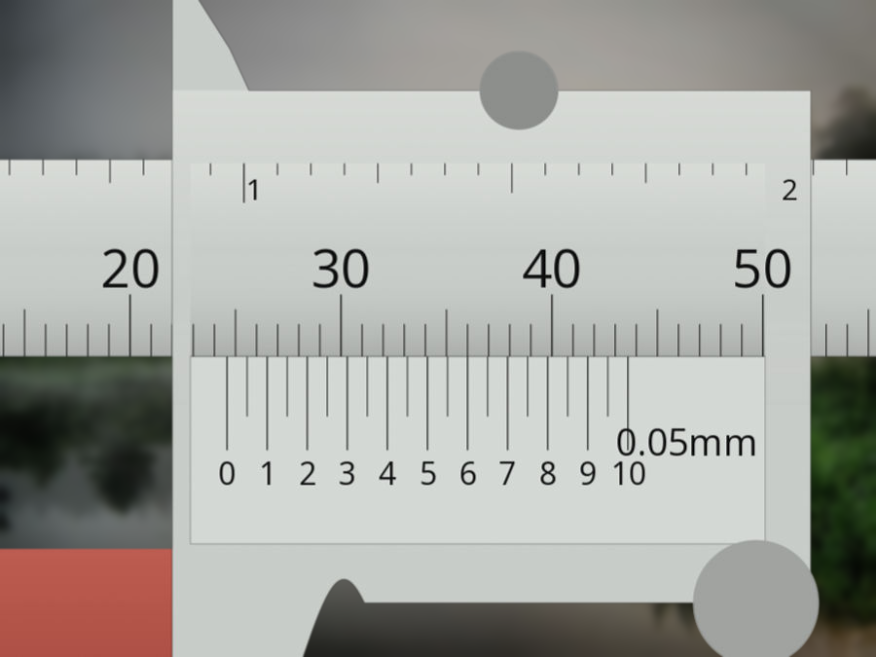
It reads value=24.6 unit=mm
